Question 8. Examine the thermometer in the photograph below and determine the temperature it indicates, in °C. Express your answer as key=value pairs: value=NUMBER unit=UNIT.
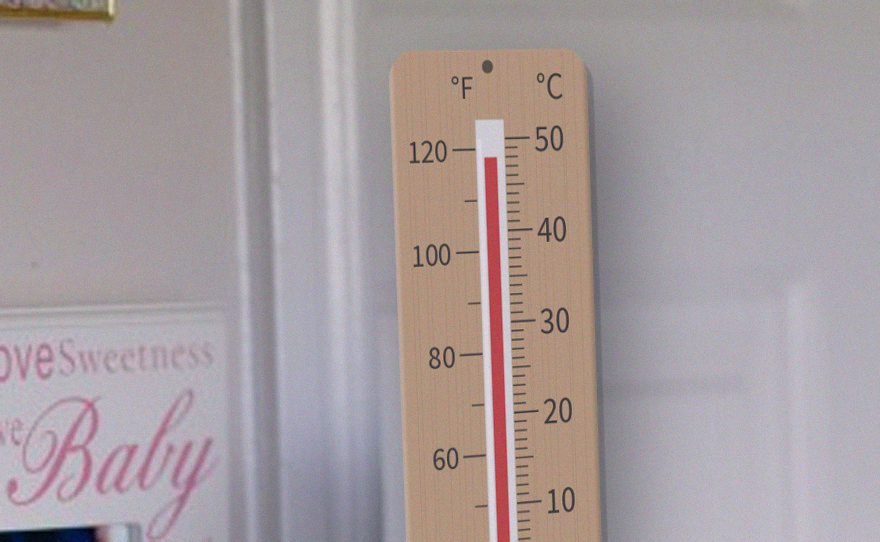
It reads value=48 unit=°C
